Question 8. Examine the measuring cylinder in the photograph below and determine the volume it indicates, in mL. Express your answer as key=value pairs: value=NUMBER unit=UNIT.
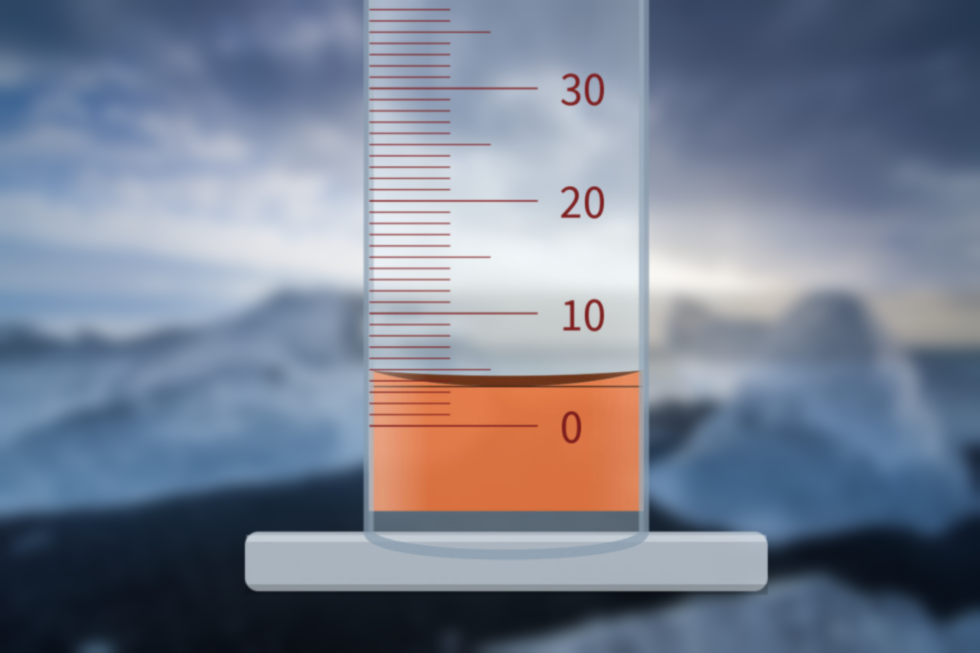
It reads value=3.5 unit=mL
